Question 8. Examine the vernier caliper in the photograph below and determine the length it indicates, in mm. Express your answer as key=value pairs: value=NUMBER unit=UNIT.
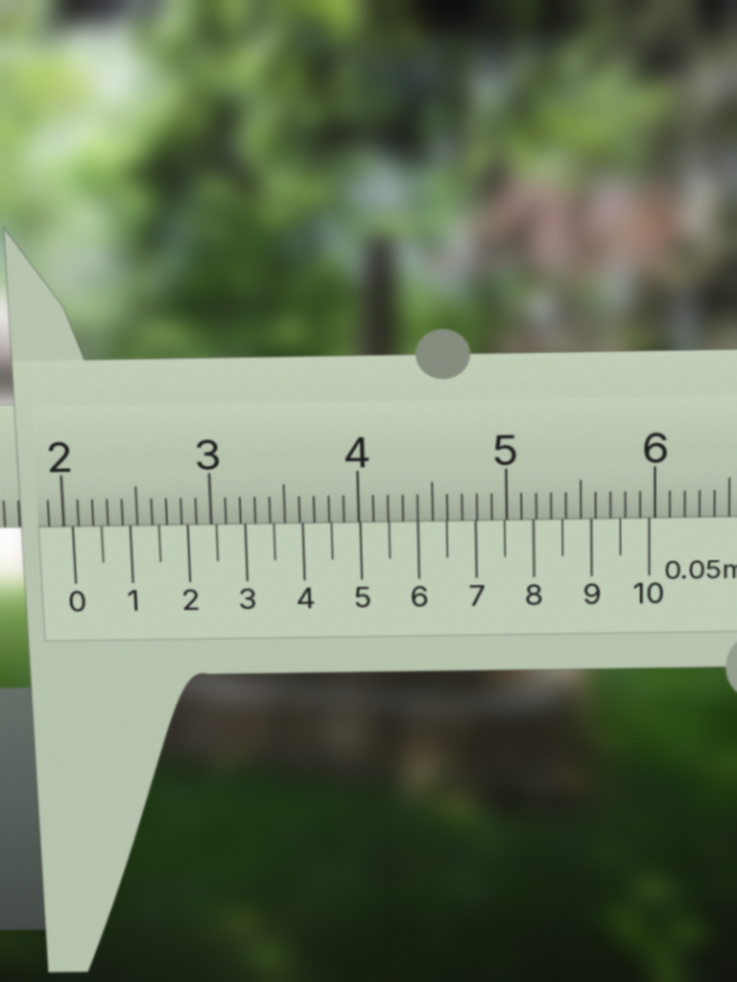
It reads value=20.6 unit=mm
